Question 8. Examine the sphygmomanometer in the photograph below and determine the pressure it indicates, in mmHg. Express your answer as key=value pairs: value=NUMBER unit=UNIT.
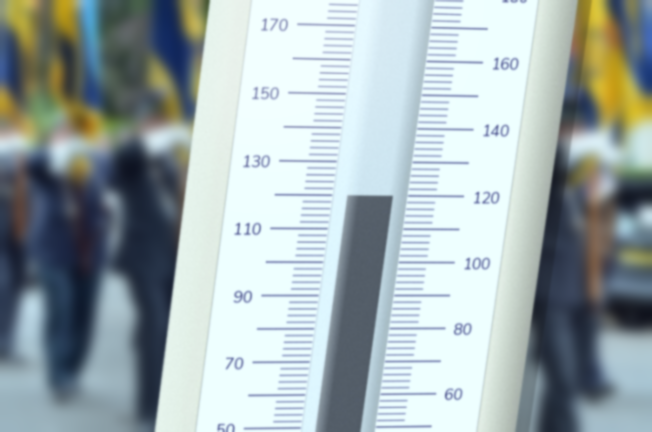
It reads value=120 unit=mmHg
